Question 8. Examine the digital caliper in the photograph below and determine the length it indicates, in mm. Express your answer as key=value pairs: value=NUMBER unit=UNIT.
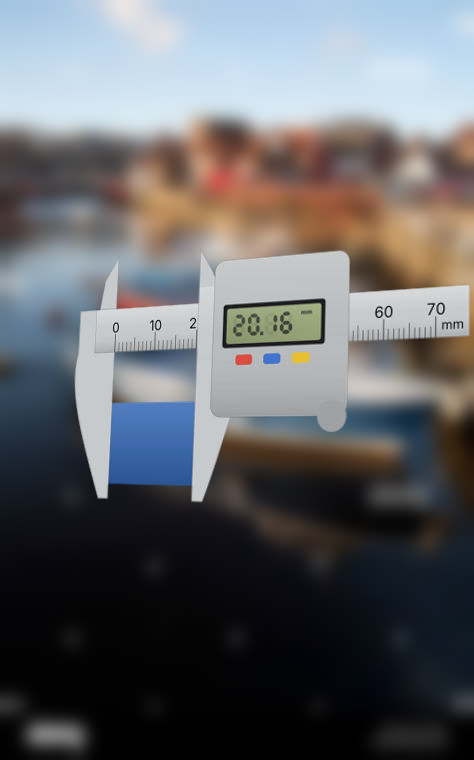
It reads value=20.16 unit=mm
